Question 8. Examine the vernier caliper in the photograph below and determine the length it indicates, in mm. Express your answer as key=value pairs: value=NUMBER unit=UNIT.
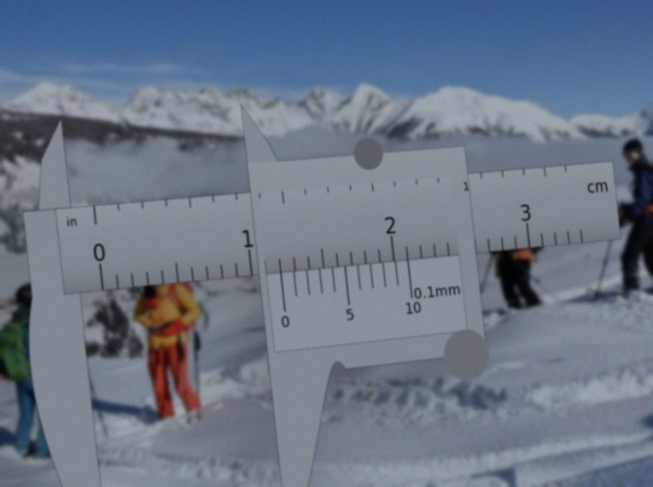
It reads value=12.0 unit=mm
